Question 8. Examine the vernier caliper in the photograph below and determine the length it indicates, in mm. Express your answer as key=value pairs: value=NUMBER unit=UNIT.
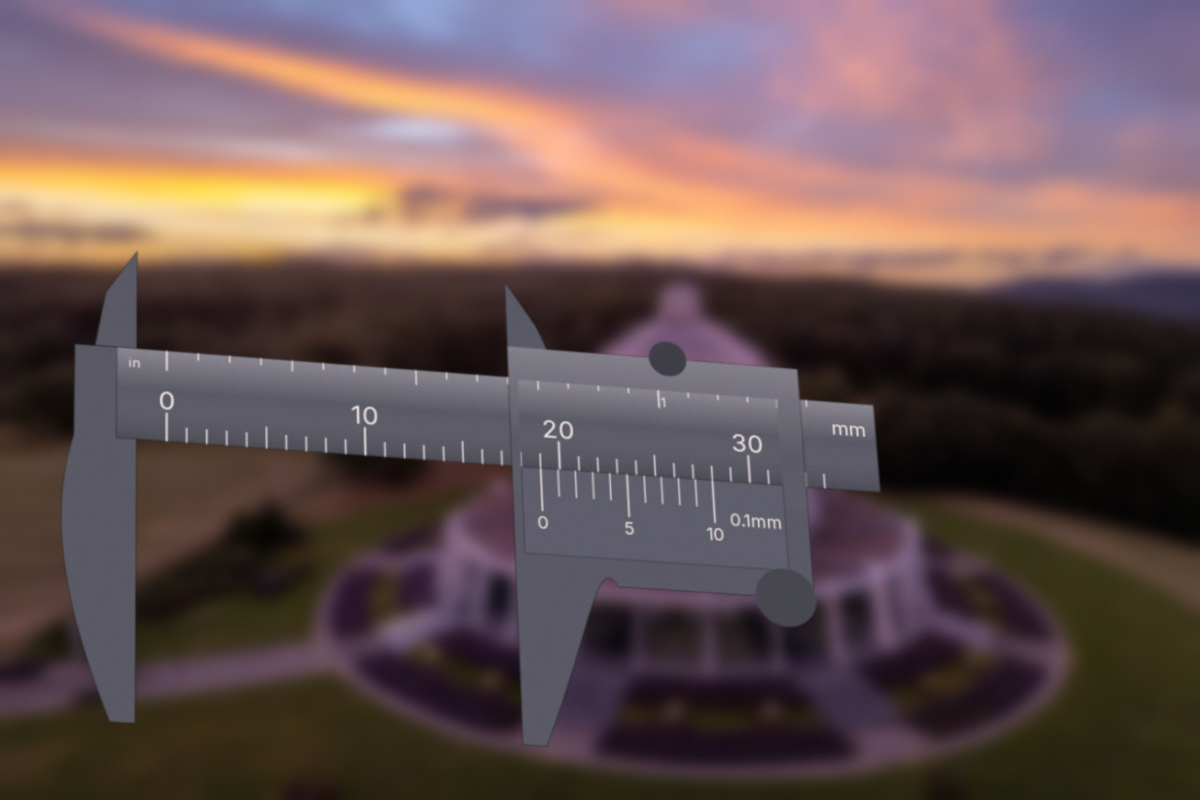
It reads value=19.0 unit=mm
